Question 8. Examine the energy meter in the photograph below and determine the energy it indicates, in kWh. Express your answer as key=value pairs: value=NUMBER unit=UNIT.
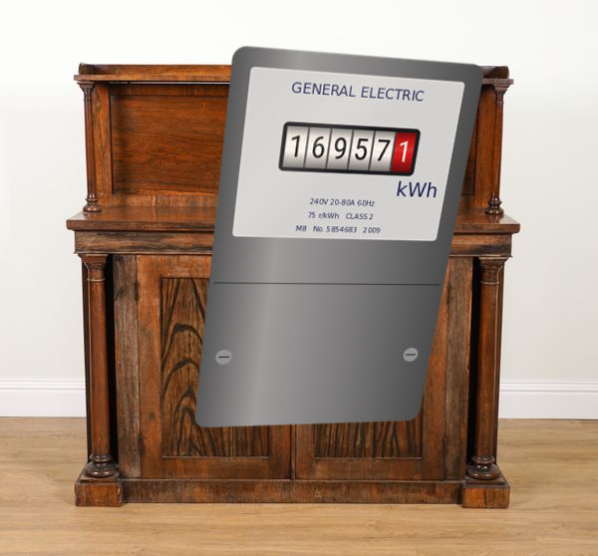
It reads value=16957.1 unit=kWh
